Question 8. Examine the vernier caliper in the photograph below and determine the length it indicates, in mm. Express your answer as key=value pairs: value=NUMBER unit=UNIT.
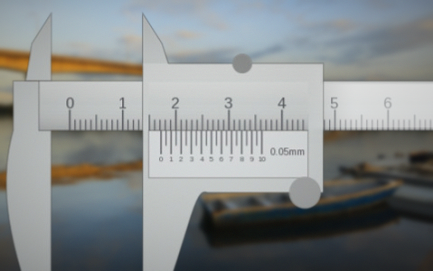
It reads value=17.2 unit=mm
